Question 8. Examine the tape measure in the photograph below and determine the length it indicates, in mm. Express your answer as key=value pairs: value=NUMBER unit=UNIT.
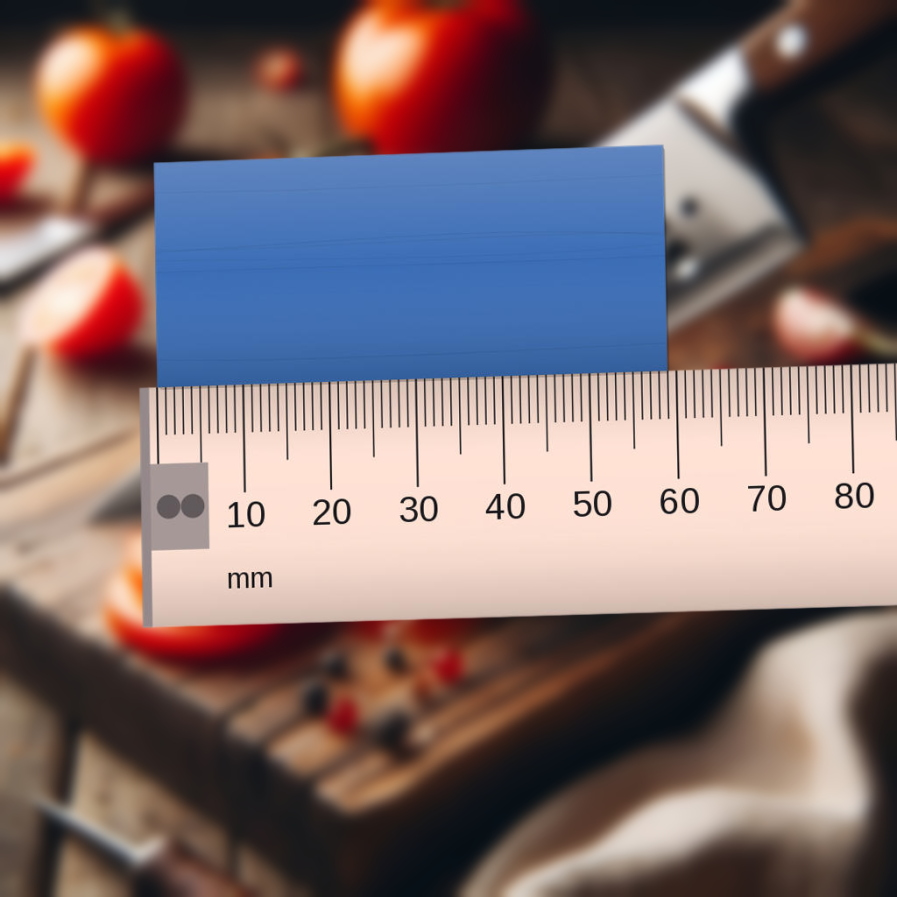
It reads value=59 unit=mm
